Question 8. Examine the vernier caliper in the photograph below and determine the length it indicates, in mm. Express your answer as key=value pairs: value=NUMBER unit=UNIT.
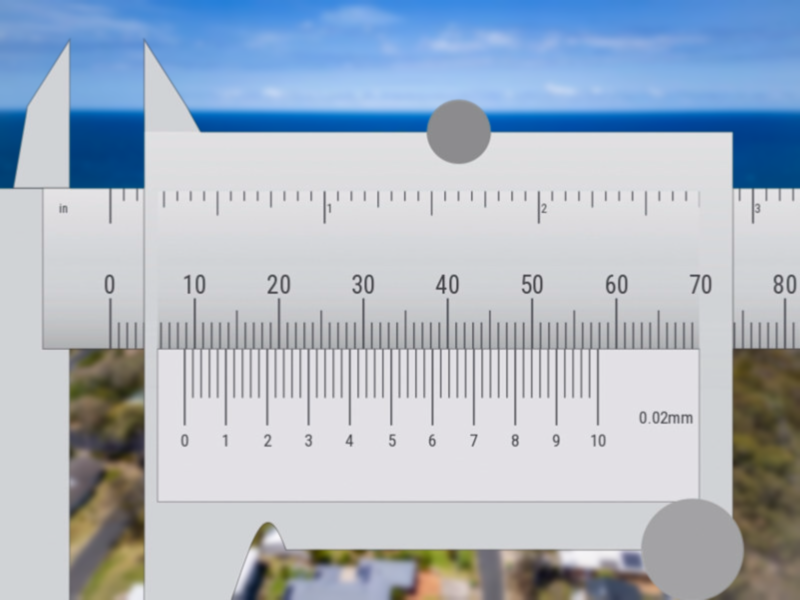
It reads value=8.8 unit=mm
